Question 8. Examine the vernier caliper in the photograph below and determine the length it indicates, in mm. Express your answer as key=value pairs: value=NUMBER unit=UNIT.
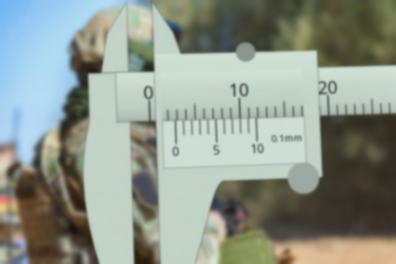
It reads value=2.8 unit=mm
